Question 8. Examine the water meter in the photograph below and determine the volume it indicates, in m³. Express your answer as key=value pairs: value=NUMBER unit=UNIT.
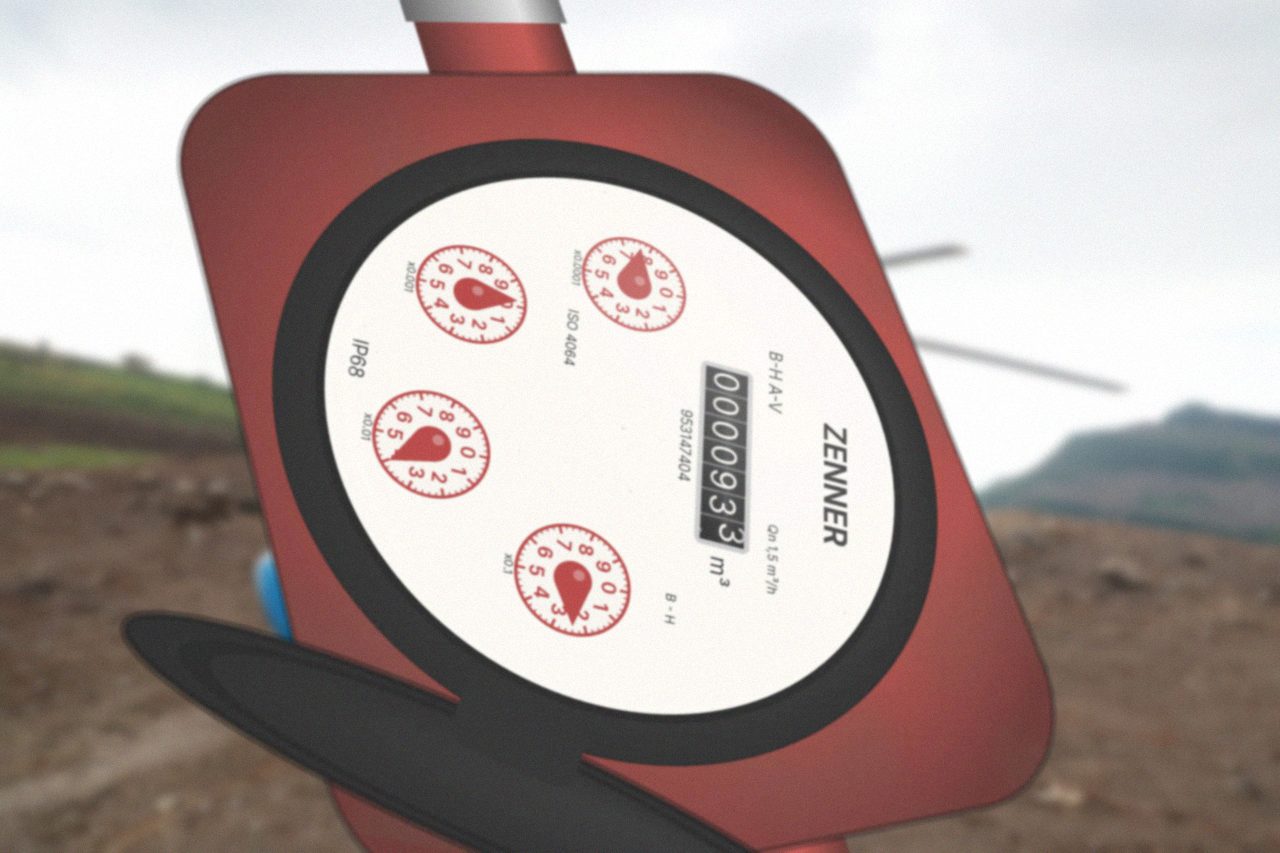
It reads value=933.2397 unit=m³
